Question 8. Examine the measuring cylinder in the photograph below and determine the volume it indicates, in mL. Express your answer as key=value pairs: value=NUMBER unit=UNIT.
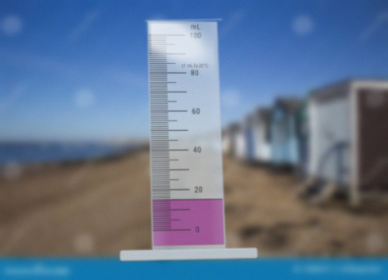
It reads value=15 unit=mL
